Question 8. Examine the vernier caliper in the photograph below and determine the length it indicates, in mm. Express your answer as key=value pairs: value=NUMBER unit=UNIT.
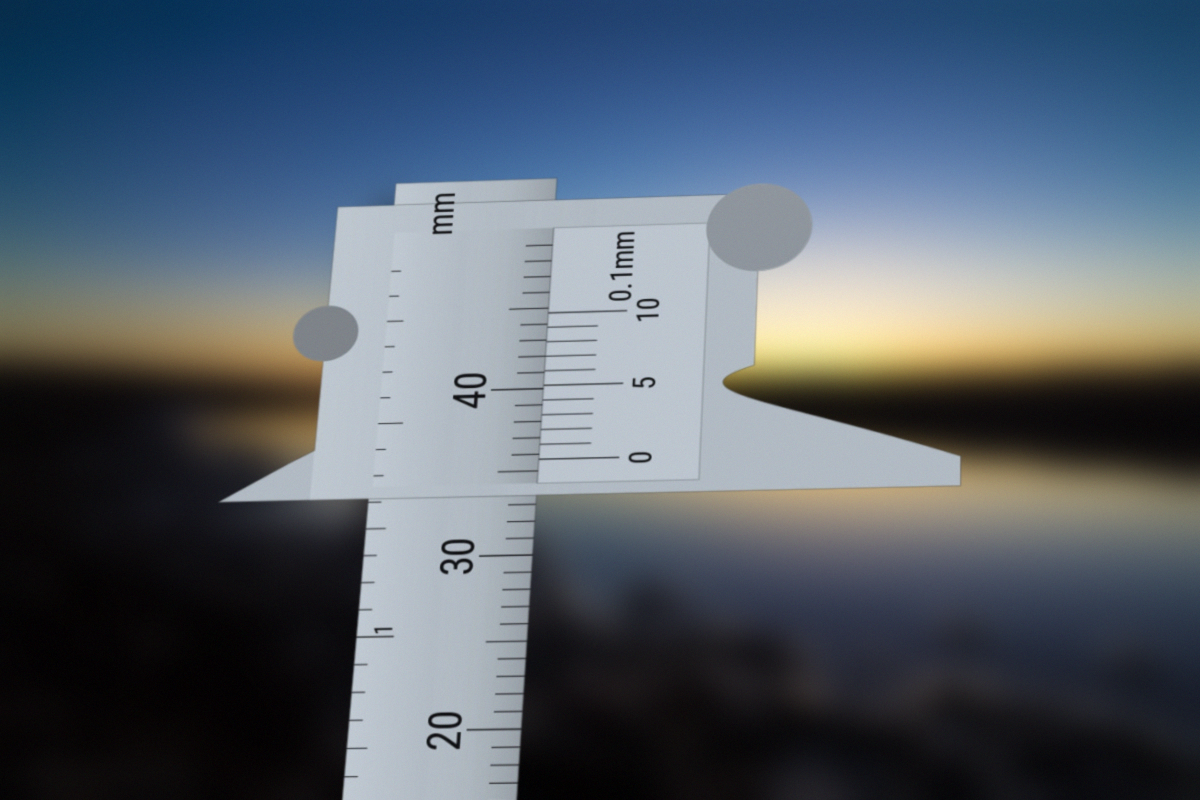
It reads value=35.7 unit=mm
